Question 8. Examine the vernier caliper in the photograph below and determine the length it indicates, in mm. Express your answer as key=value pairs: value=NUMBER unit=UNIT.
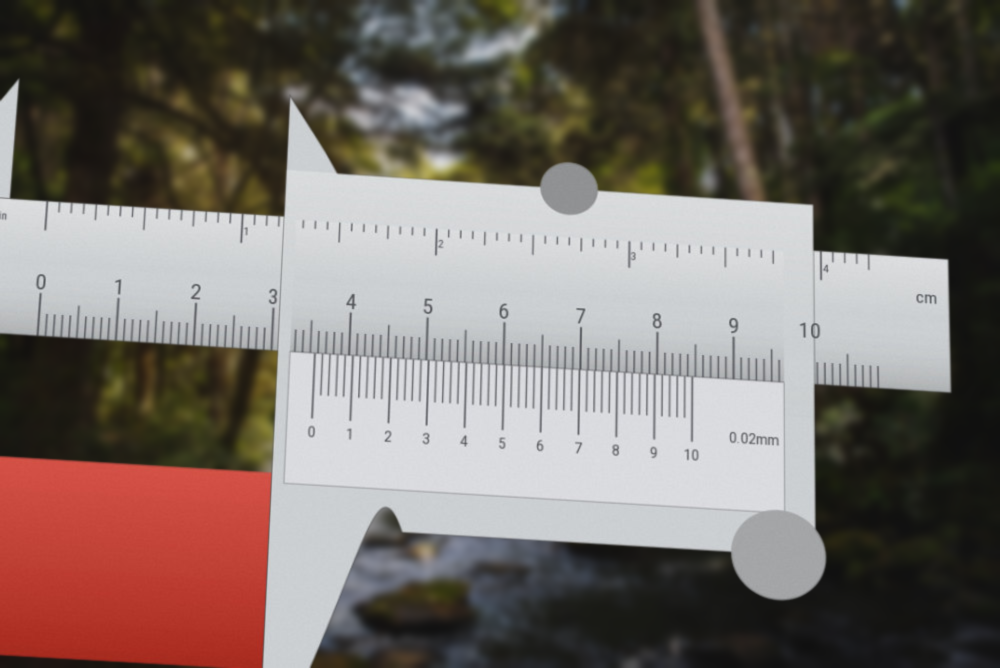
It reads value=35.6 unit=mm
